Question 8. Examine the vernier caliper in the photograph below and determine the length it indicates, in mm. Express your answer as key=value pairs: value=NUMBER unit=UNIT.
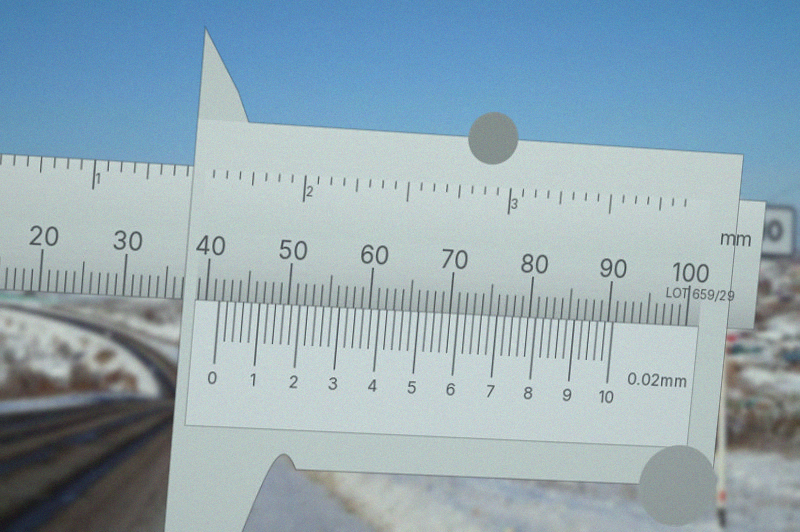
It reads value=41.6 unit=mm
